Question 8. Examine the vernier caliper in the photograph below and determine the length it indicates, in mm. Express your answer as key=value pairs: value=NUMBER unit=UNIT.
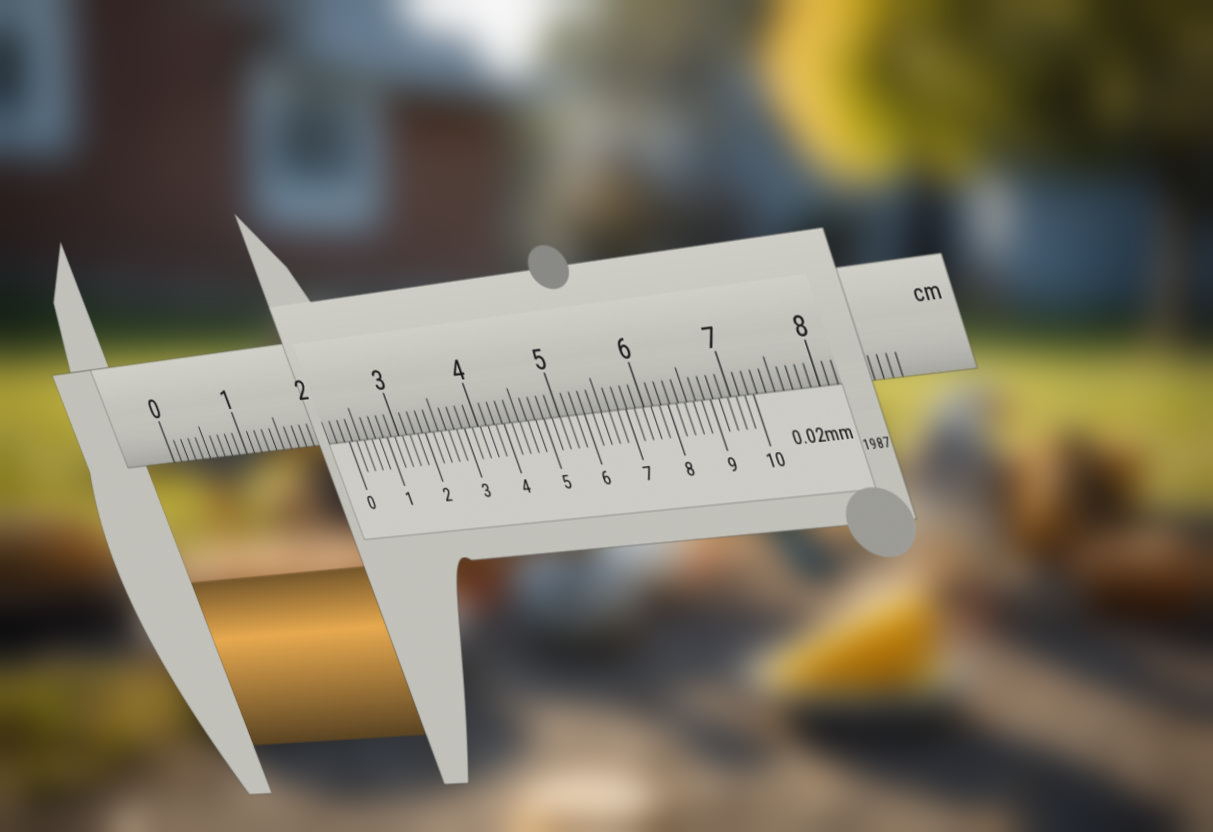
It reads value=23.6 unit=mm
